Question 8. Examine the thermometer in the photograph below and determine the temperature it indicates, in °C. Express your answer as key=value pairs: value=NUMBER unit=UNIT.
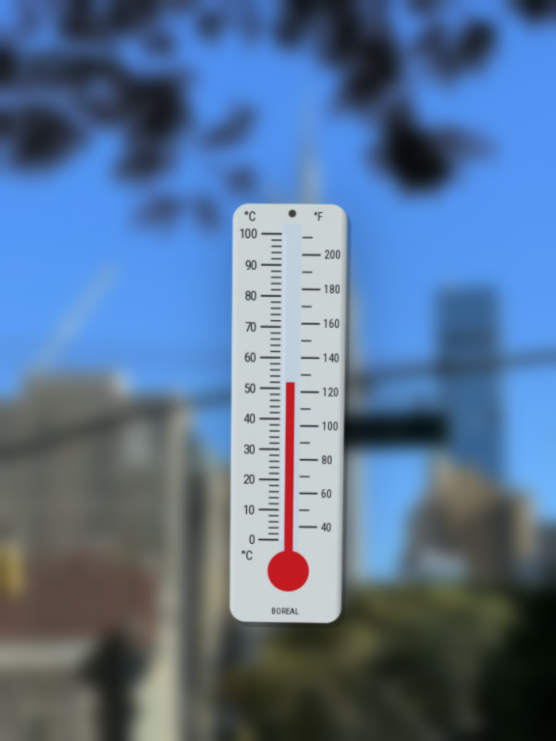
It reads value=52 unit=°C
